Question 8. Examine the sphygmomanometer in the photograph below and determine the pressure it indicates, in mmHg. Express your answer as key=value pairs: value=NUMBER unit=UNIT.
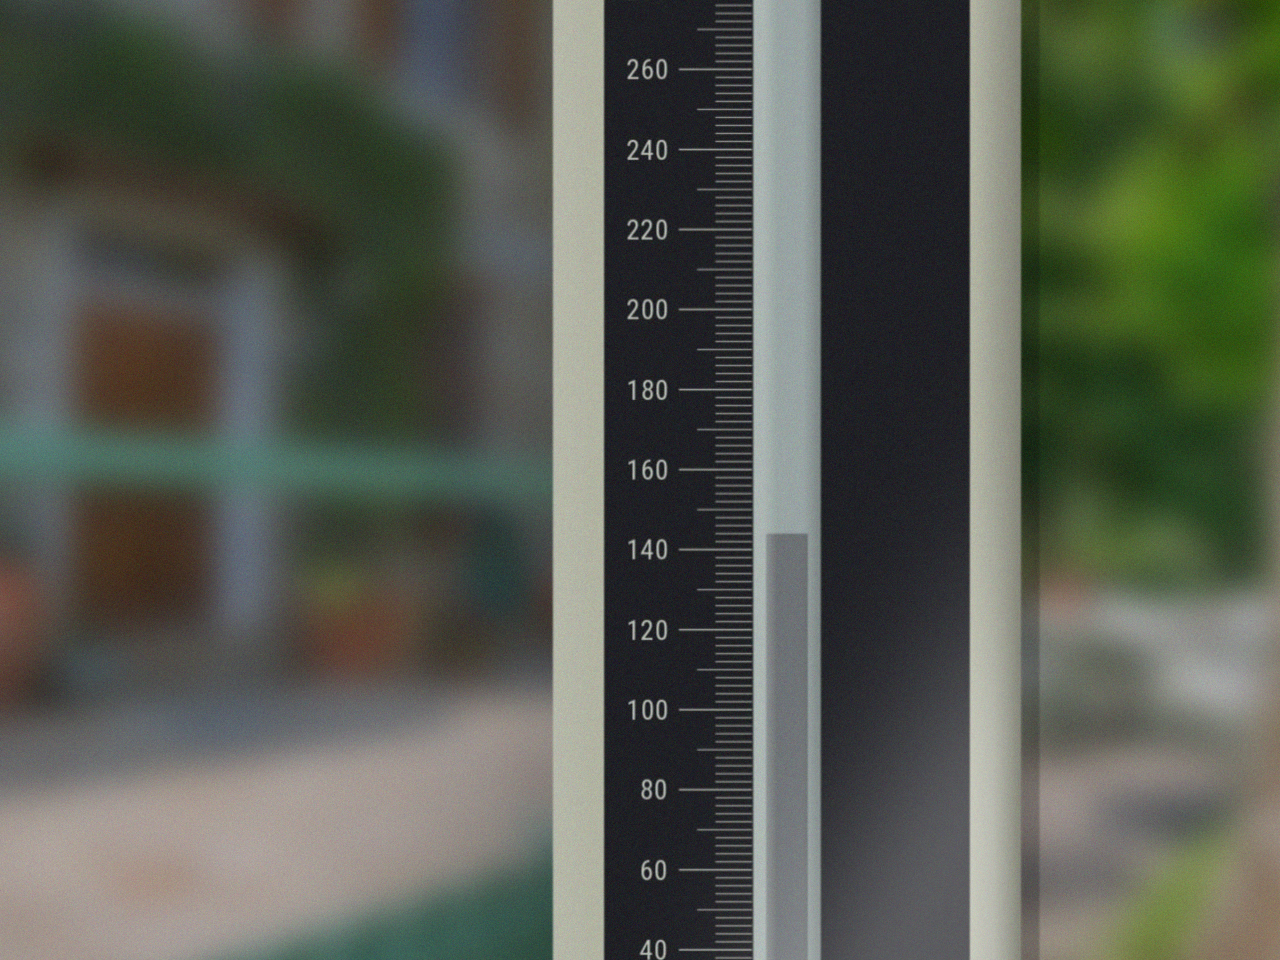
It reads value=144 unit=mmHg
